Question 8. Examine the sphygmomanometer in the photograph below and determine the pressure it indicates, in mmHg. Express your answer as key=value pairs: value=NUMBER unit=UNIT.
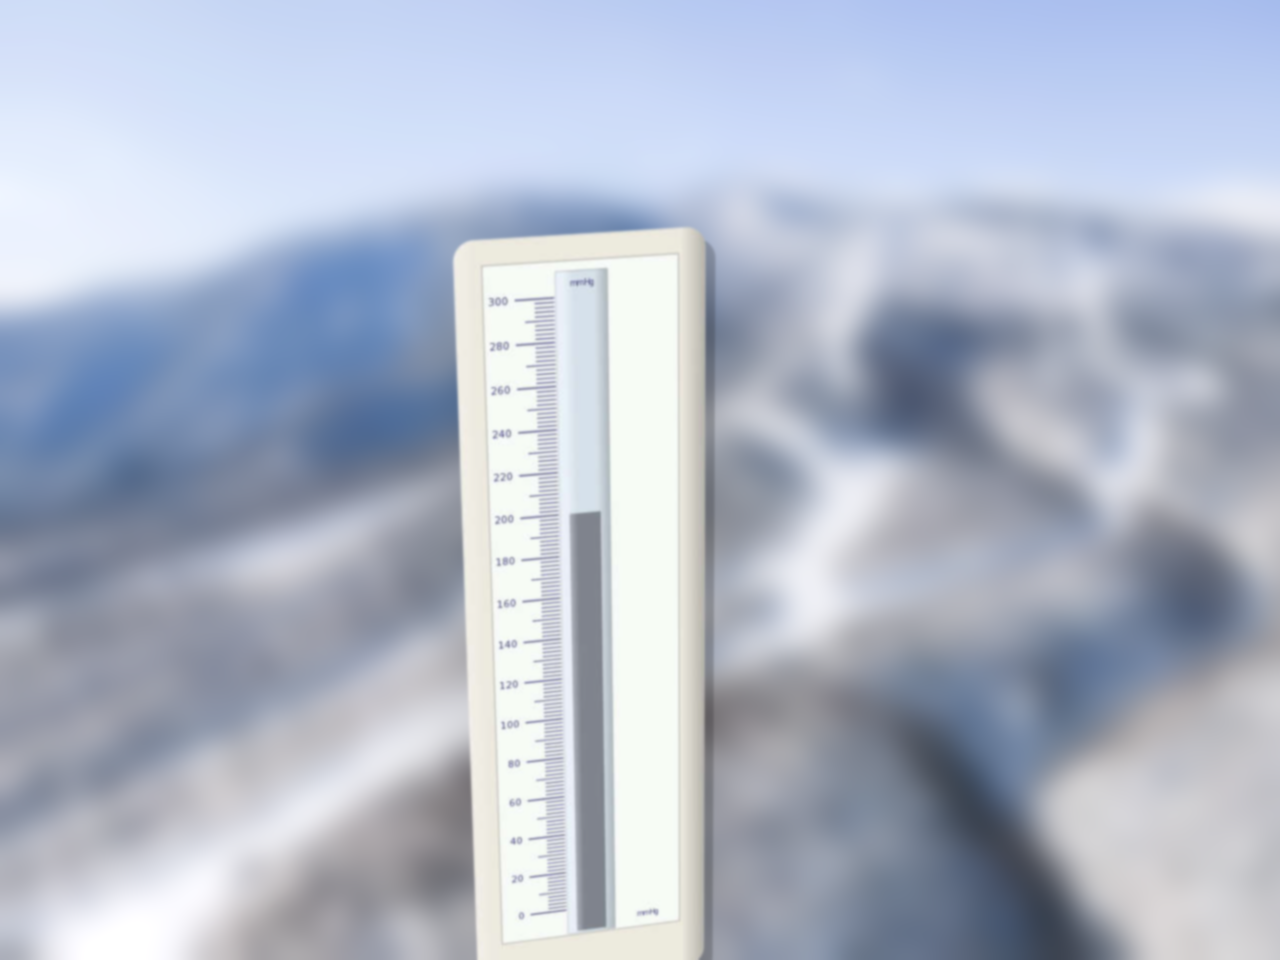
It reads value=200 unit=mmHg
